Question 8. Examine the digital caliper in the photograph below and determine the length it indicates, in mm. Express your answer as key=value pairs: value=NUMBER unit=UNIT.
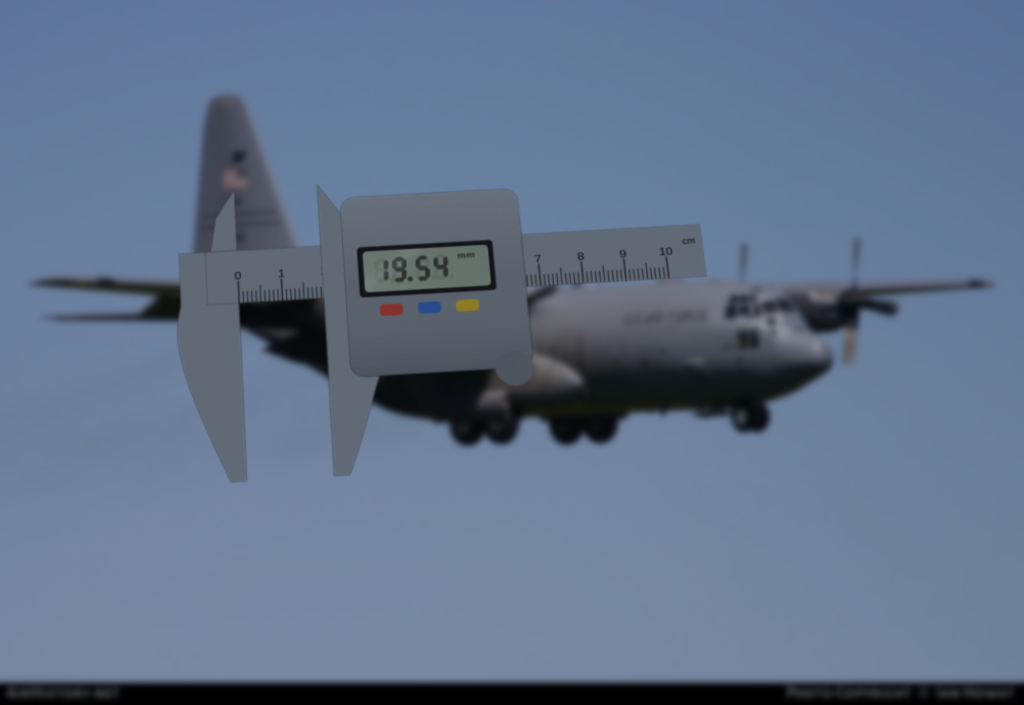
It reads value=19.54 unit=mm
